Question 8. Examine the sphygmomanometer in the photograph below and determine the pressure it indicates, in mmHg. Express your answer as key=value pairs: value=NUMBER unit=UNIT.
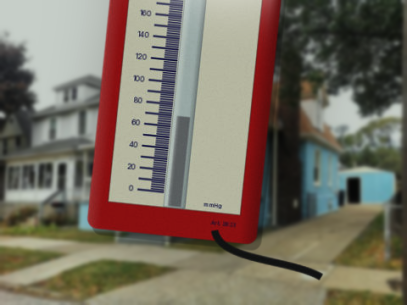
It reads value=70 unit=mmHg
